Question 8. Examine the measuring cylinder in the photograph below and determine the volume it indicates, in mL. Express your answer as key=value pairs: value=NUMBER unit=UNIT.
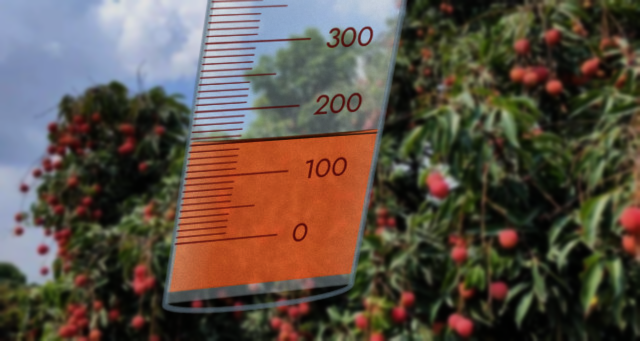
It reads value=150 unit=mL
